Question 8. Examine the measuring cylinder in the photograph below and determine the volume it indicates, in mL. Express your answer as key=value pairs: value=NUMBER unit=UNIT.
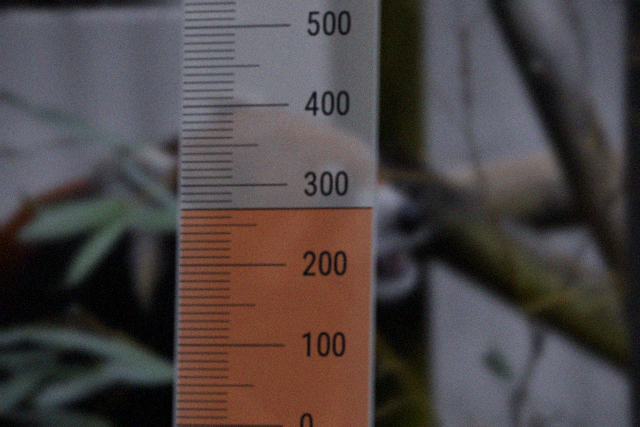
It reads value=270 unit=mL
